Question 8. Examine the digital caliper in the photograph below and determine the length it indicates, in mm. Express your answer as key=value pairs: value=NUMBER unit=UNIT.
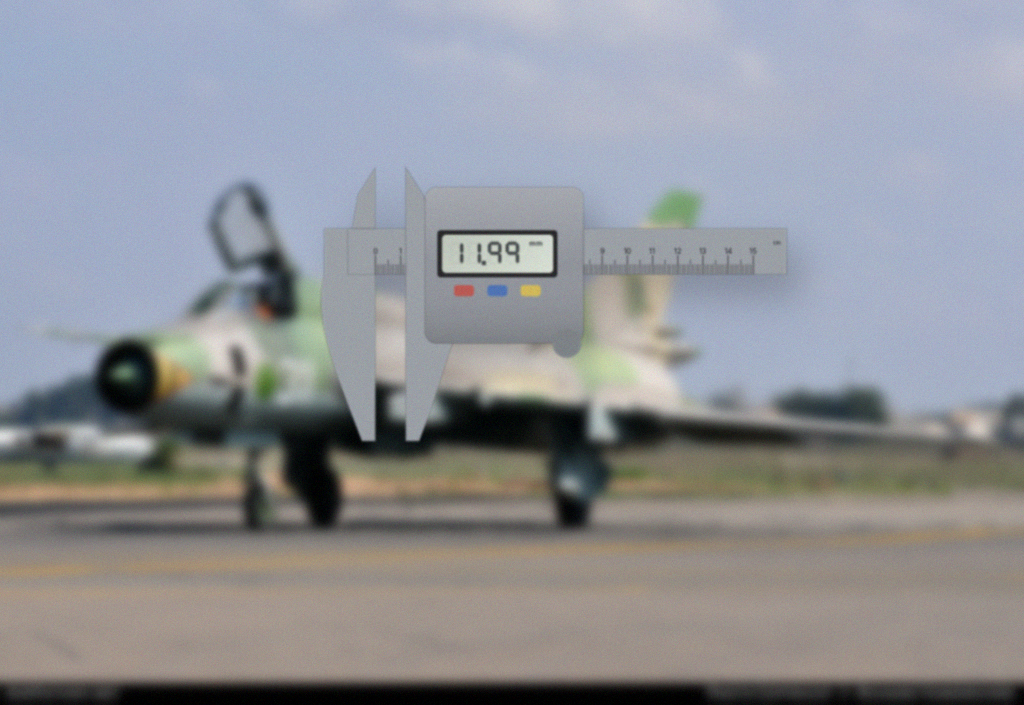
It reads value=11.99 unit=mm
